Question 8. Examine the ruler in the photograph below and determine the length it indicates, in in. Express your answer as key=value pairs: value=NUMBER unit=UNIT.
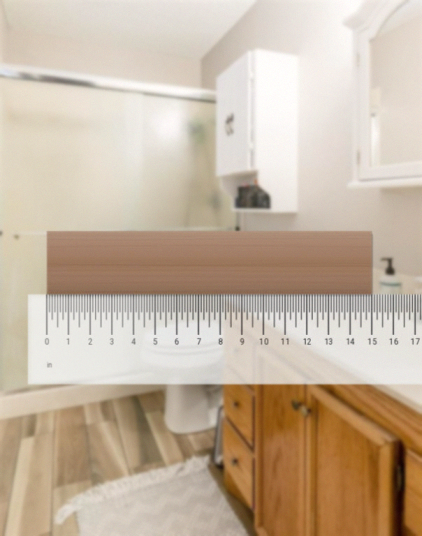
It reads value=15 unit=in
